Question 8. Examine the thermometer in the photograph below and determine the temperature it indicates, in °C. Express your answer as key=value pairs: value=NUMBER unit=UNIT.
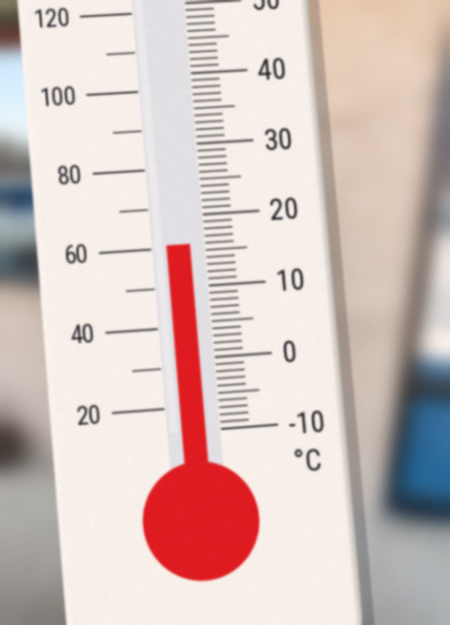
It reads value=16 unit=°C
